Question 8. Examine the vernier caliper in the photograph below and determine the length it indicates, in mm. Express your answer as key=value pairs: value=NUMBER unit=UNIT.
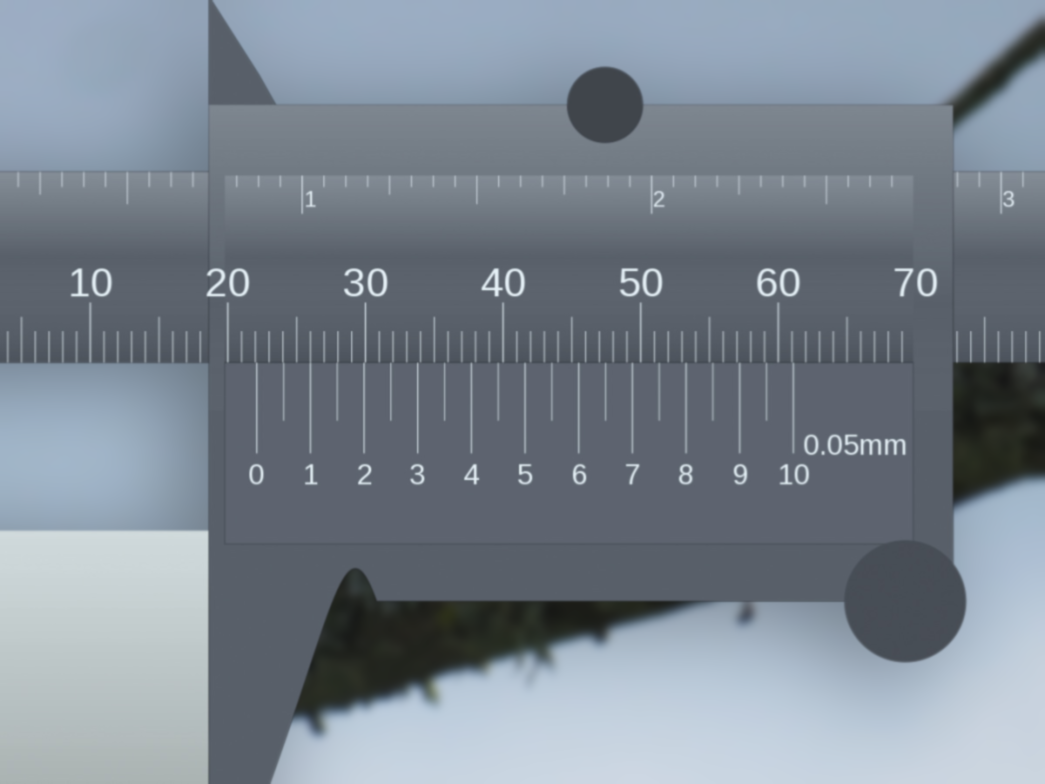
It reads value=22.1 unit=mm
